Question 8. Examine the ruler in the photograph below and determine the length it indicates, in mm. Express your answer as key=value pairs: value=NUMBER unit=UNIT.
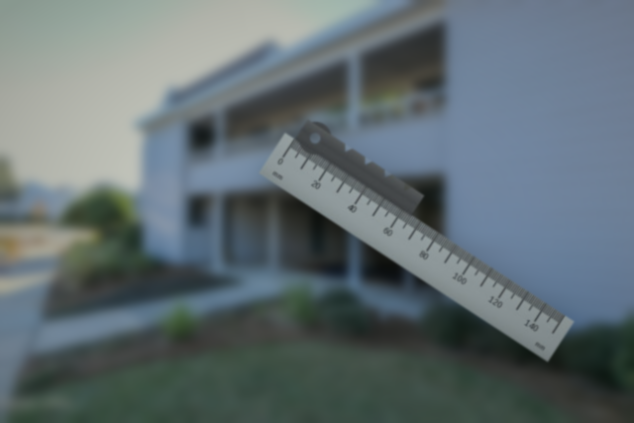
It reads value=65 unit=mm
